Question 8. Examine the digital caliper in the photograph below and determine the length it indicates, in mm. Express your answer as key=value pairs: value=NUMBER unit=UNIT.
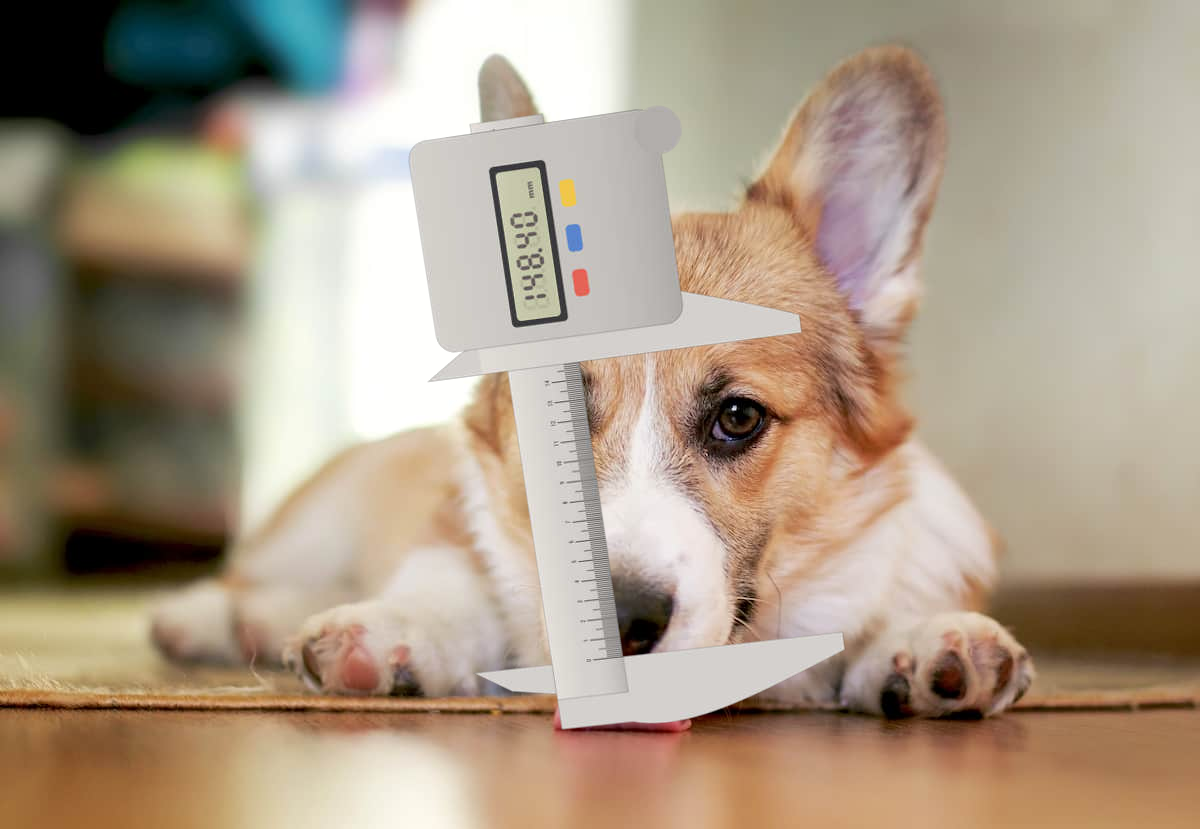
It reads value=148.40 unit=mm
